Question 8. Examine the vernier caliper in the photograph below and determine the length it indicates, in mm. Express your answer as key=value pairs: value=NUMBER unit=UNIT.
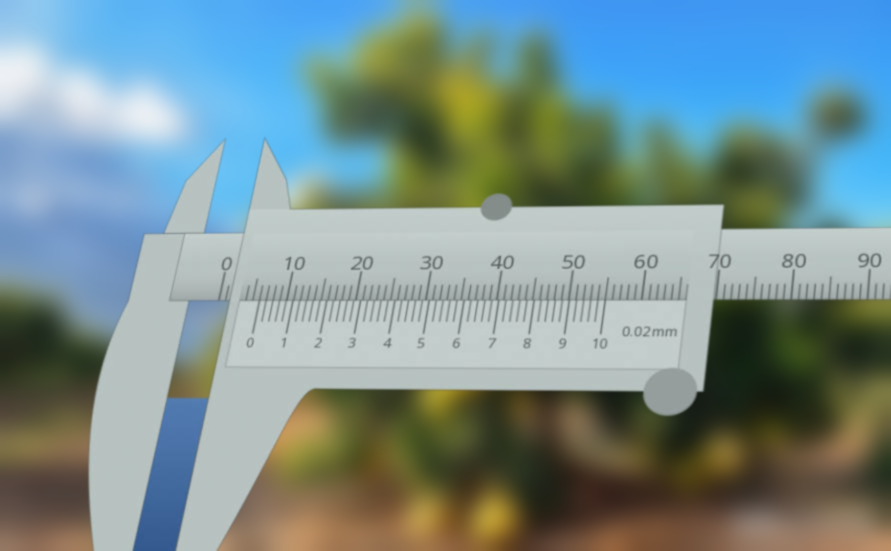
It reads value=6.0 unit=mm
